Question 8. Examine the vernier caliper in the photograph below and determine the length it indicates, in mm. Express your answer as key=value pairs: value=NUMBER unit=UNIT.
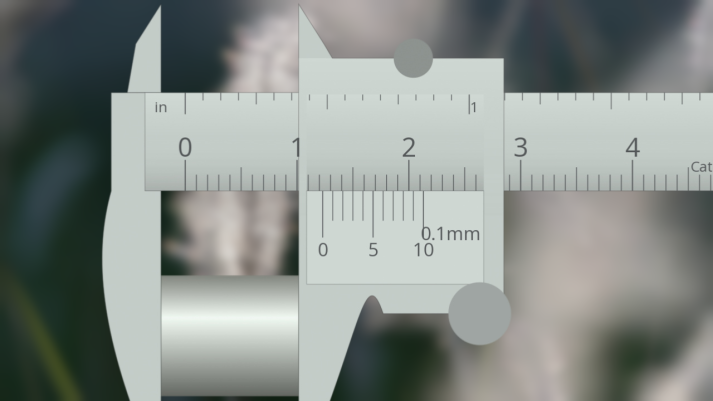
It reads value=12.3 unit=mm
